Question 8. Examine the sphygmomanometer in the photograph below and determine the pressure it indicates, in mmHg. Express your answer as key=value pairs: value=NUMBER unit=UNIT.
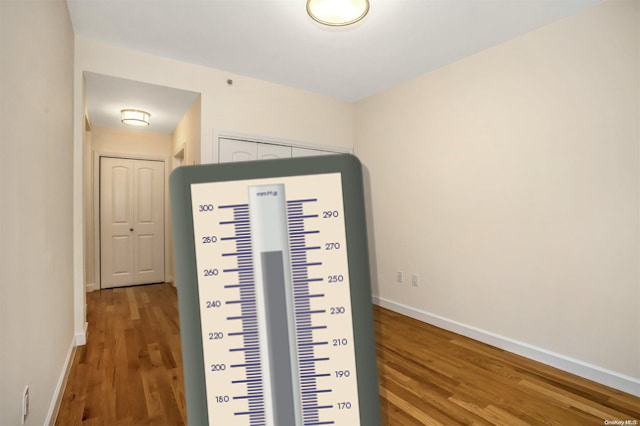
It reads value=270 unit=mmHg
